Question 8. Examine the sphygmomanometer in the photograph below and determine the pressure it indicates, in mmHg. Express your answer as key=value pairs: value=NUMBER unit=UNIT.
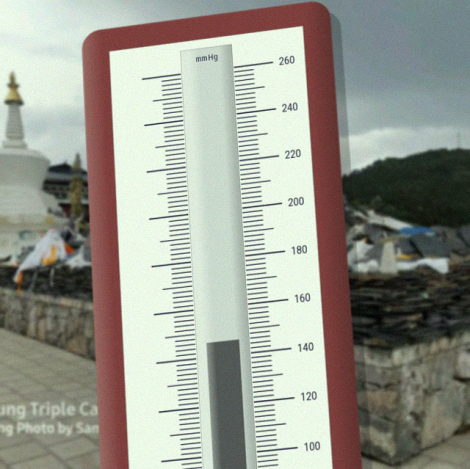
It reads value=146 unit=mmHg
